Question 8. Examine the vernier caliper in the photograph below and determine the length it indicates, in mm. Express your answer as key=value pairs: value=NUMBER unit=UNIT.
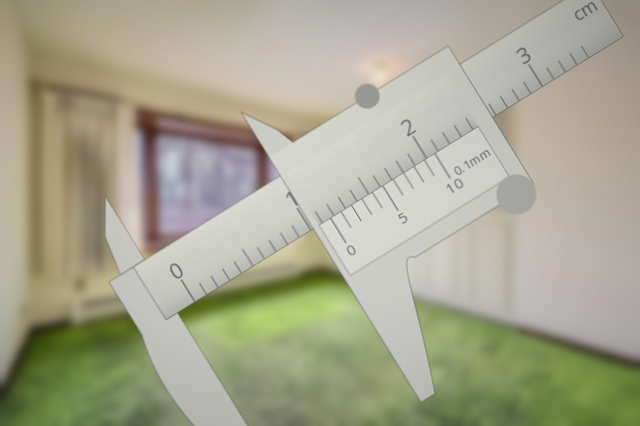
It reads value=11.7 unit=mm
